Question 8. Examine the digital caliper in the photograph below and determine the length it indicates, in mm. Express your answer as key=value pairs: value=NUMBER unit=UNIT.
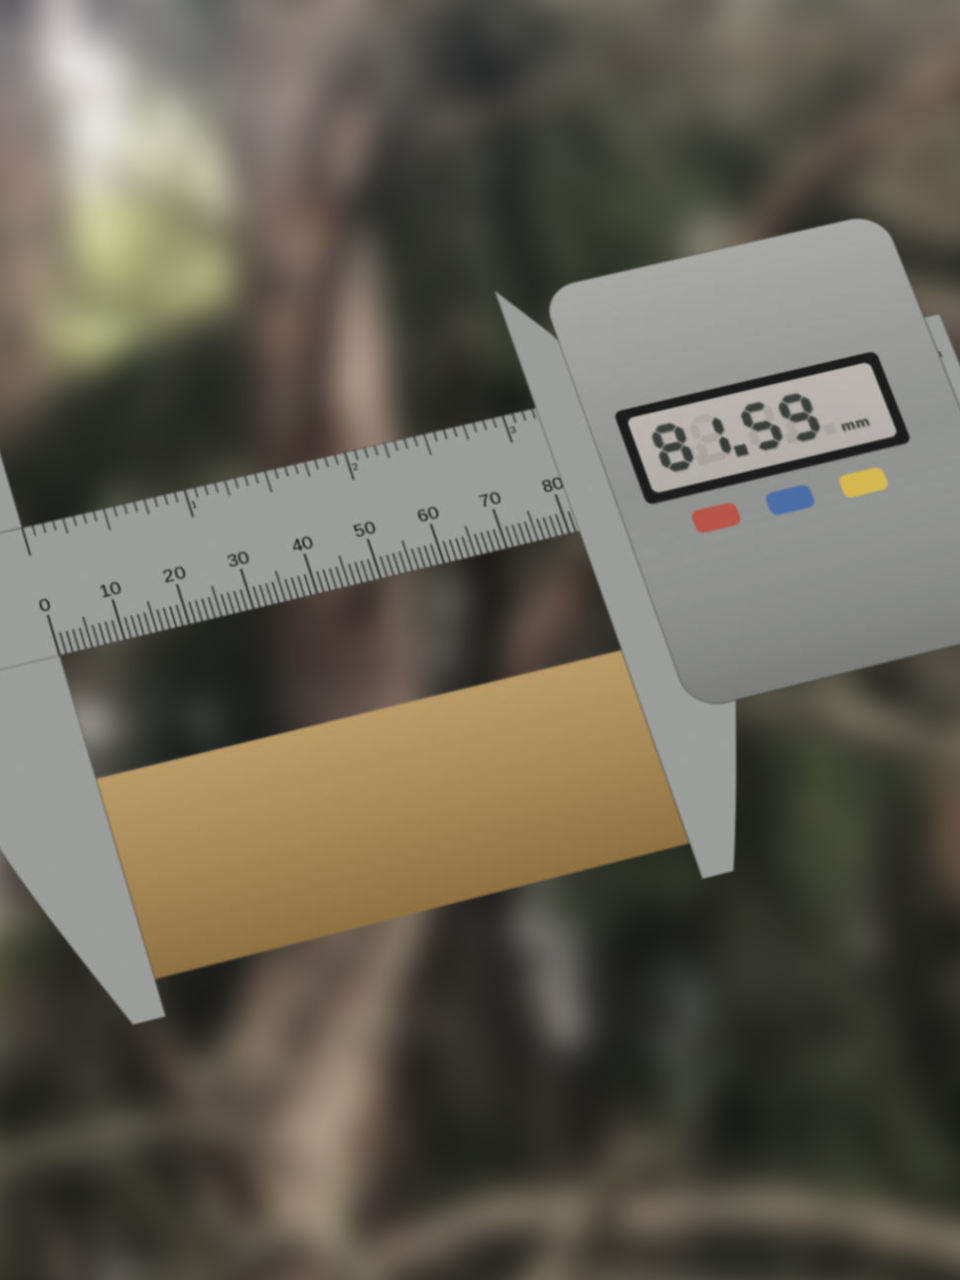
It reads value=81.59 unit=mm
